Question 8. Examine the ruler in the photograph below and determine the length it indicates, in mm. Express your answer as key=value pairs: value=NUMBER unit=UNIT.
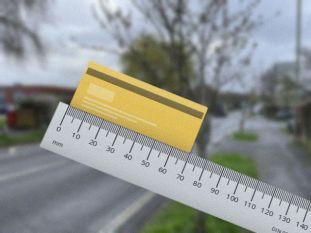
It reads value=70 unit=mm
